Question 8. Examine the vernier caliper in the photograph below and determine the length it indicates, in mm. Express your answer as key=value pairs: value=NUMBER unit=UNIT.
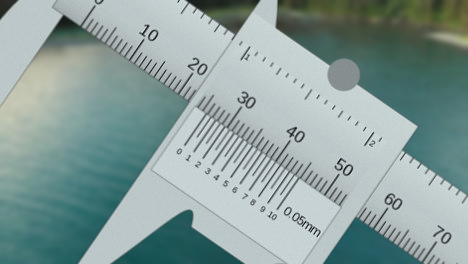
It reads value=25.8 unit=mm
